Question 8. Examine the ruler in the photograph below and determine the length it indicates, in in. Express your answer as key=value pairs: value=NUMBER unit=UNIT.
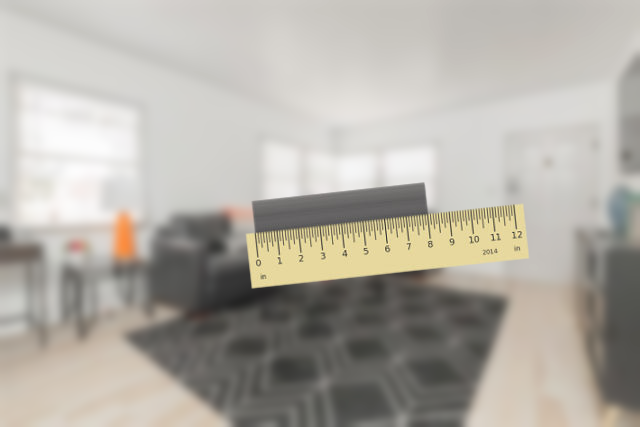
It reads value=8 unit=in
